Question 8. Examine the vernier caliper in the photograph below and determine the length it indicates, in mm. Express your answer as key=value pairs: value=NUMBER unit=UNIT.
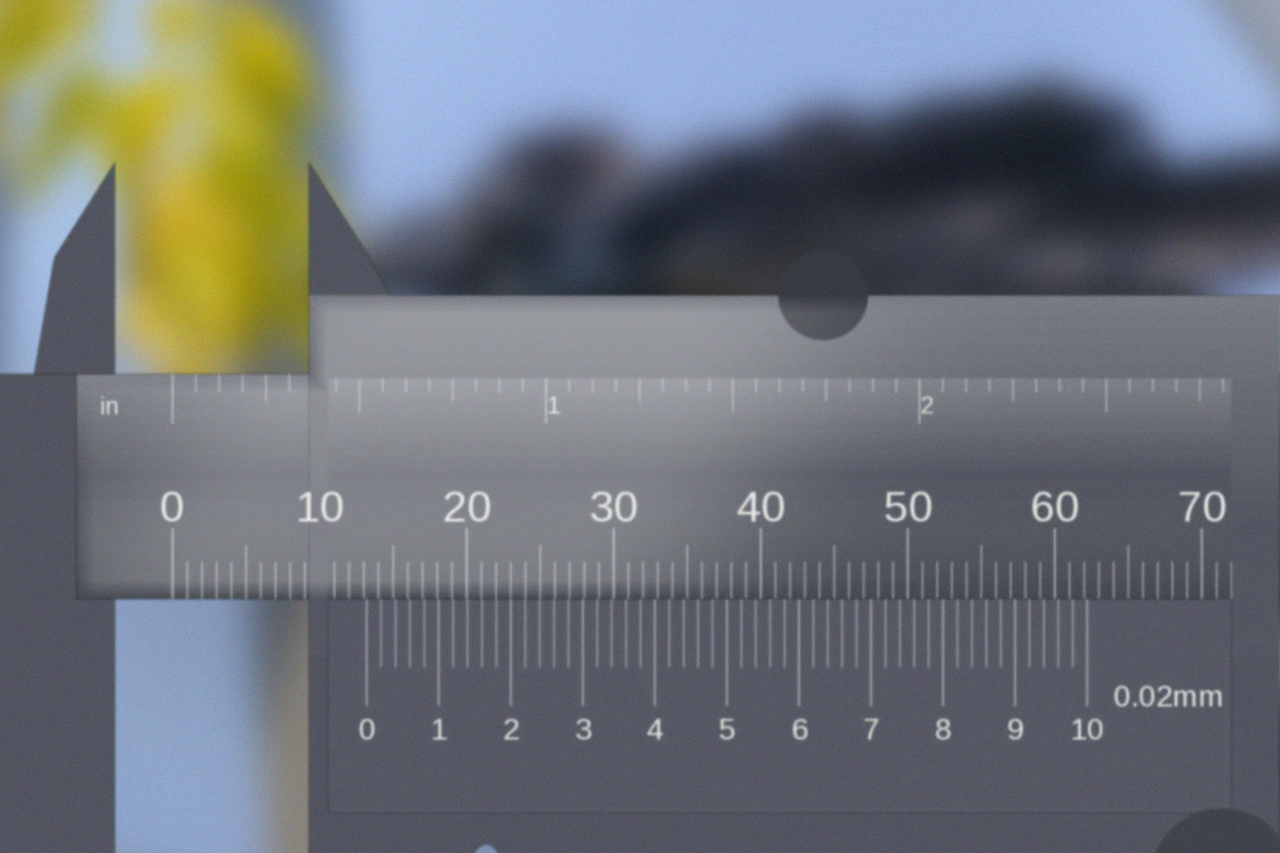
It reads value=13.2 unit=mm
